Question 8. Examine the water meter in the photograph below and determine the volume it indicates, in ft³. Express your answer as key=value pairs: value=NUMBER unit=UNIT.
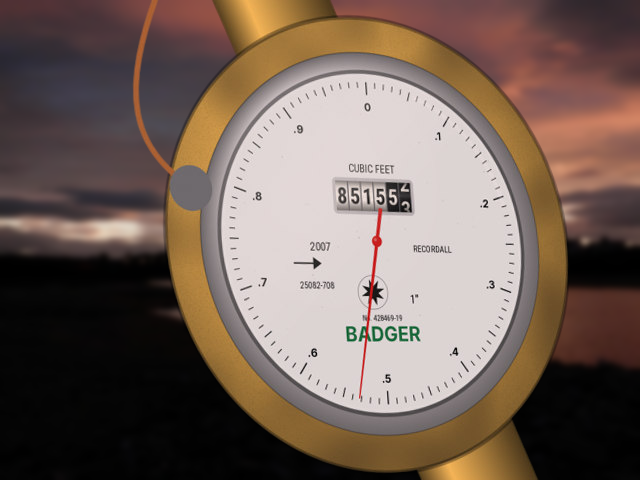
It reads value=851552.53 unit=ft³
